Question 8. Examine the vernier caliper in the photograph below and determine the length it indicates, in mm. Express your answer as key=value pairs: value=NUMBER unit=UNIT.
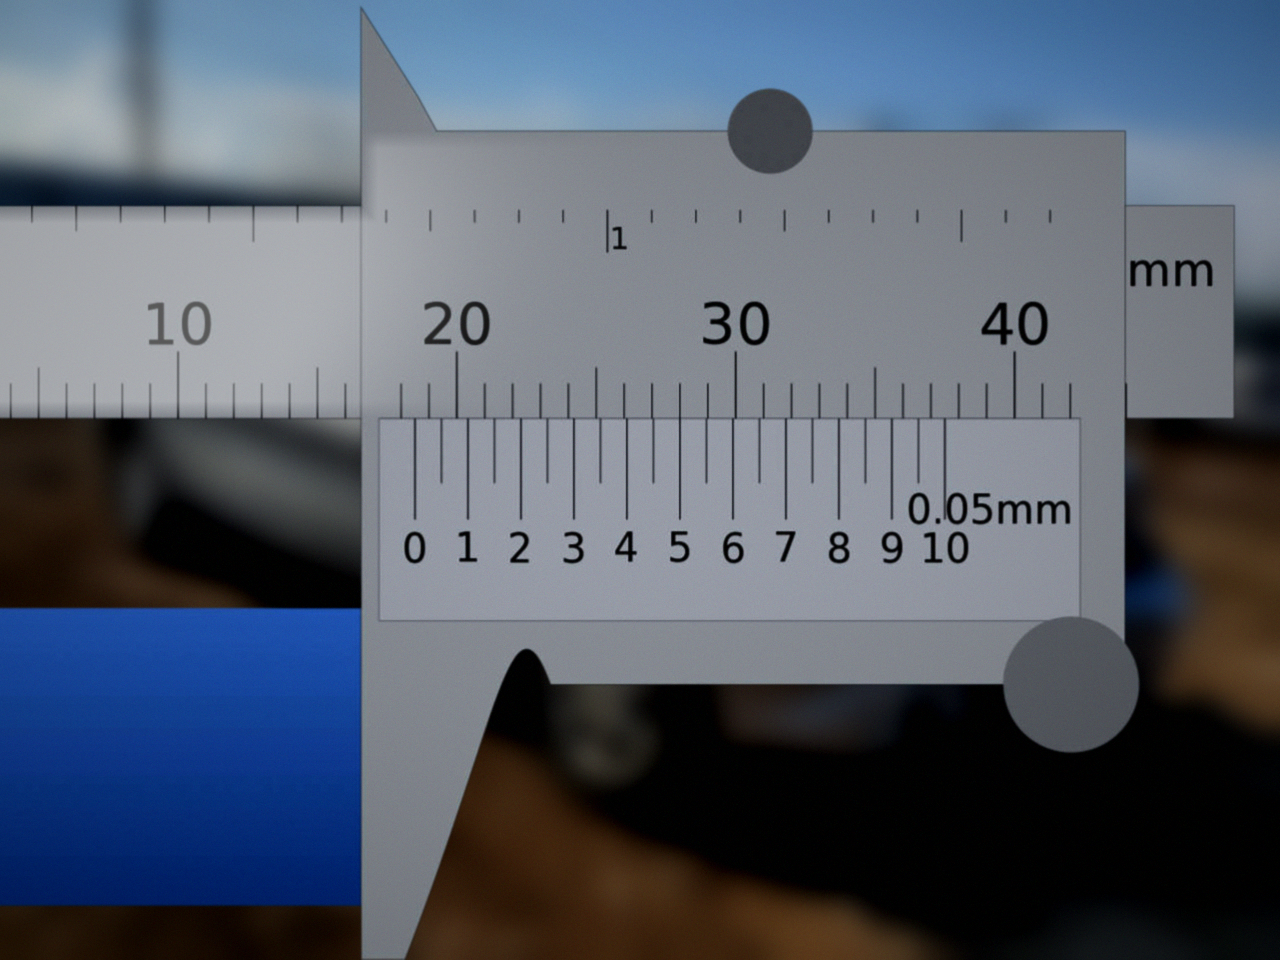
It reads value=18.50 unit=mm
